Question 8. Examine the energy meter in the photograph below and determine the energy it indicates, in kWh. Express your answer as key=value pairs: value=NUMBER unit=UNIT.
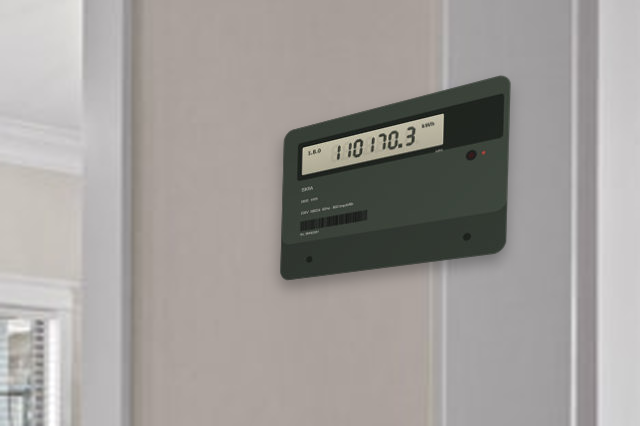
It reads value=110170.3 unit=kWh
